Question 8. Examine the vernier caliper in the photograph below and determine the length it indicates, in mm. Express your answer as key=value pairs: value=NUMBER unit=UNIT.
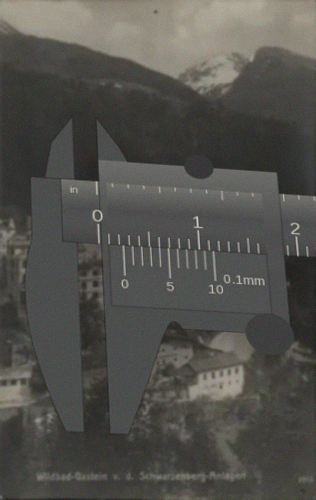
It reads value=2.4 unit=mm
